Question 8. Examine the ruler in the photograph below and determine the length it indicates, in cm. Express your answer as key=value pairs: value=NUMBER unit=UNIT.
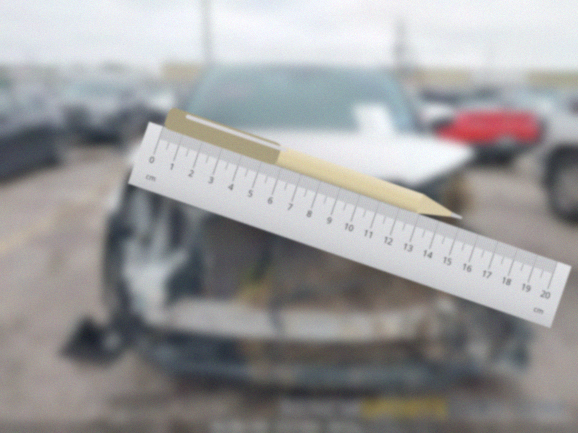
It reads value=15 unit=cm
